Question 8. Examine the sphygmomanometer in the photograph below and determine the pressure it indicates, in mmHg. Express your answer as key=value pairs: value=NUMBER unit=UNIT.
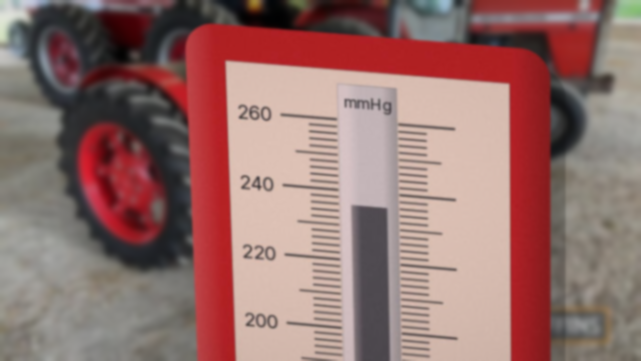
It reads value=236 unit=mmHg
